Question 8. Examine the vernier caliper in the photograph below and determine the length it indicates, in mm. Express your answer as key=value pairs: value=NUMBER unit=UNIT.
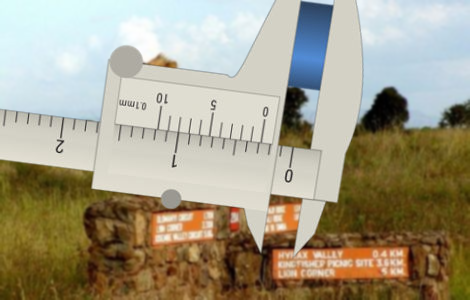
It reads value=2.8 unit=mm
